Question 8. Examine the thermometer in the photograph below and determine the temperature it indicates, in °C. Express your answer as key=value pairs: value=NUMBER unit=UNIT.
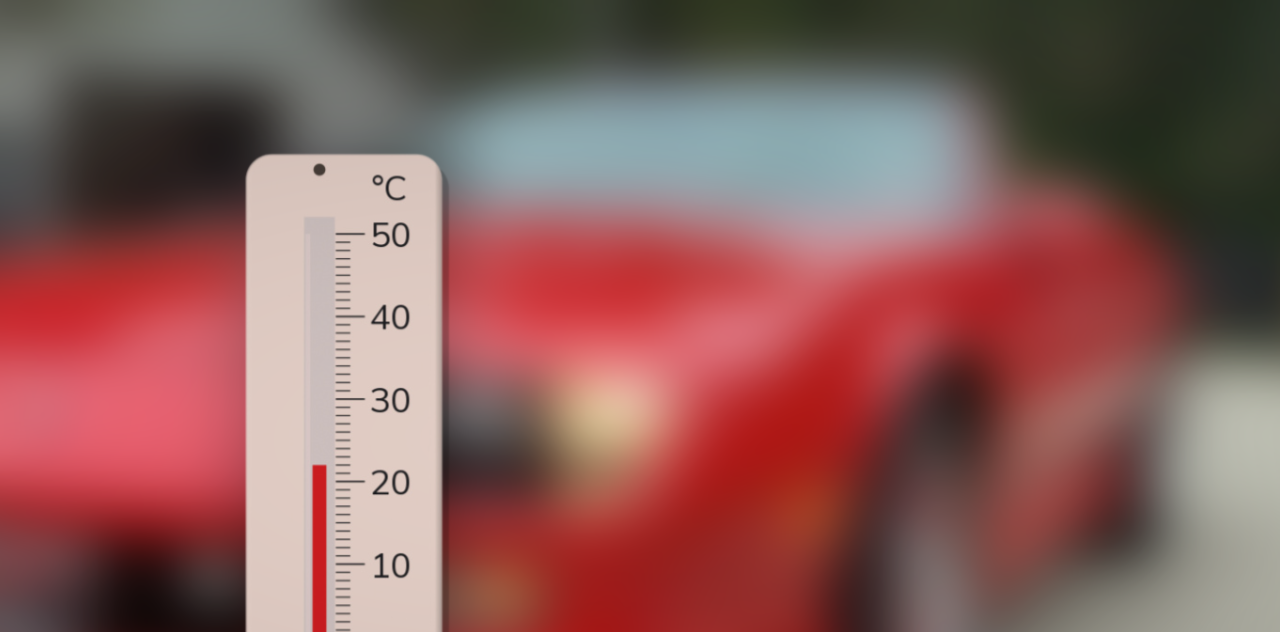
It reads value=22 unit=°C
